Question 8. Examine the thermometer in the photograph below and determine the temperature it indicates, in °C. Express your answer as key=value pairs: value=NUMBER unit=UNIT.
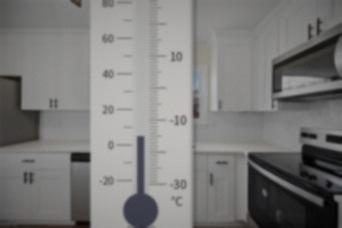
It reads value=-15 unit=°C
